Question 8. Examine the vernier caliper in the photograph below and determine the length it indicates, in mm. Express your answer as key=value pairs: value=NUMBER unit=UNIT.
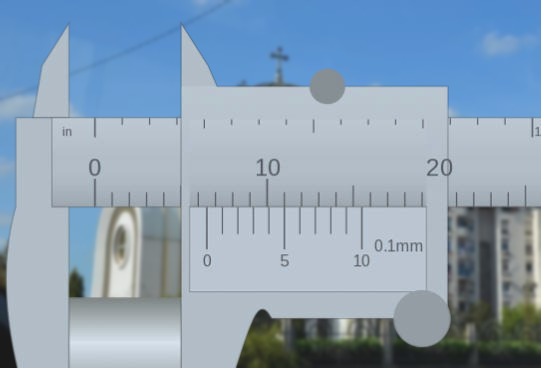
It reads value=6.5 unit=mm
